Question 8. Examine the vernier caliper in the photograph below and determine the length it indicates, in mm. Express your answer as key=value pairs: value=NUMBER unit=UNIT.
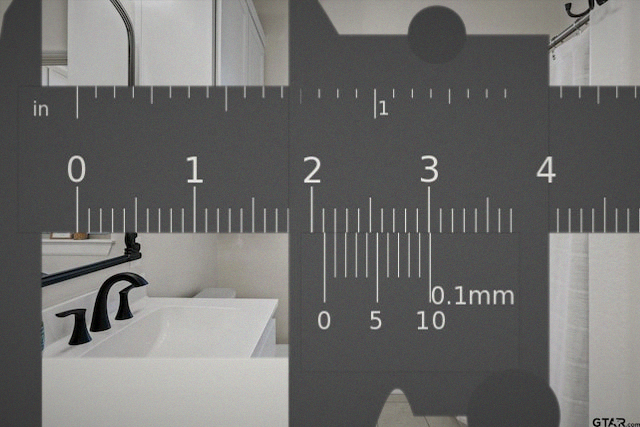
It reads value=21.1 unit=mm
